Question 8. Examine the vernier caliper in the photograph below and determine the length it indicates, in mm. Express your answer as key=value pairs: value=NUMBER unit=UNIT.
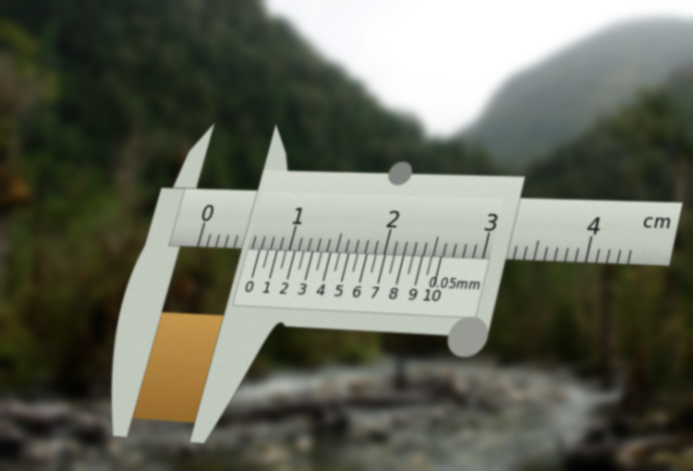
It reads value=6.8 unit=mm
